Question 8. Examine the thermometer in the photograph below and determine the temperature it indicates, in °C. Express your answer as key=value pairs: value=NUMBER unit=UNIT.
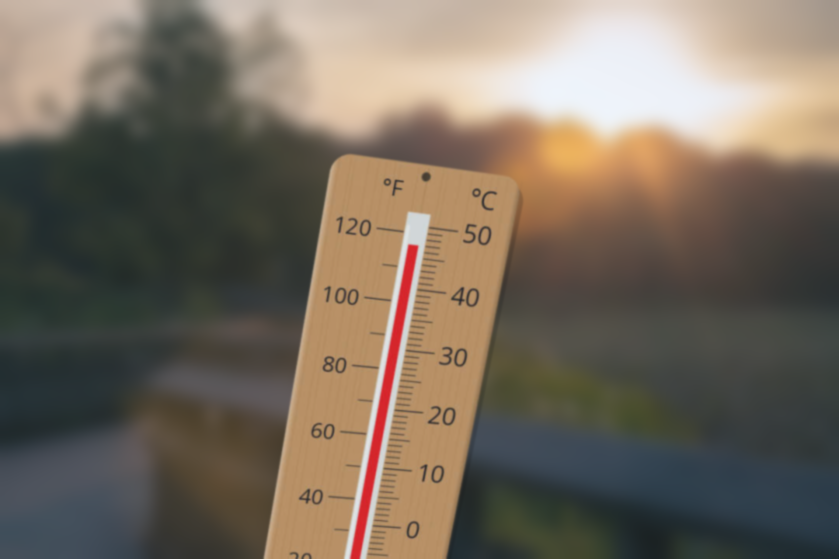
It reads value=47 unit=°C
